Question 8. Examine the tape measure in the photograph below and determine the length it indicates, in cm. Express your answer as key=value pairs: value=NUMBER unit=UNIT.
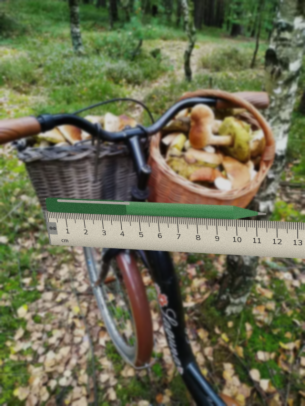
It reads value=11.5 unit=cm
